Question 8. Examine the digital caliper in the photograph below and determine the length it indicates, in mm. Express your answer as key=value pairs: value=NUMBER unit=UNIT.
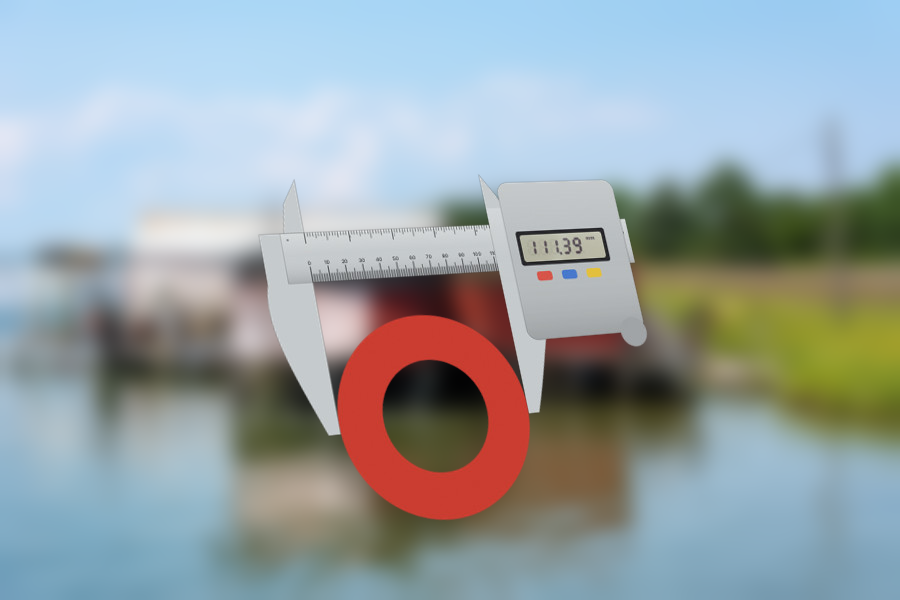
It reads value=111.39 unit=mm
